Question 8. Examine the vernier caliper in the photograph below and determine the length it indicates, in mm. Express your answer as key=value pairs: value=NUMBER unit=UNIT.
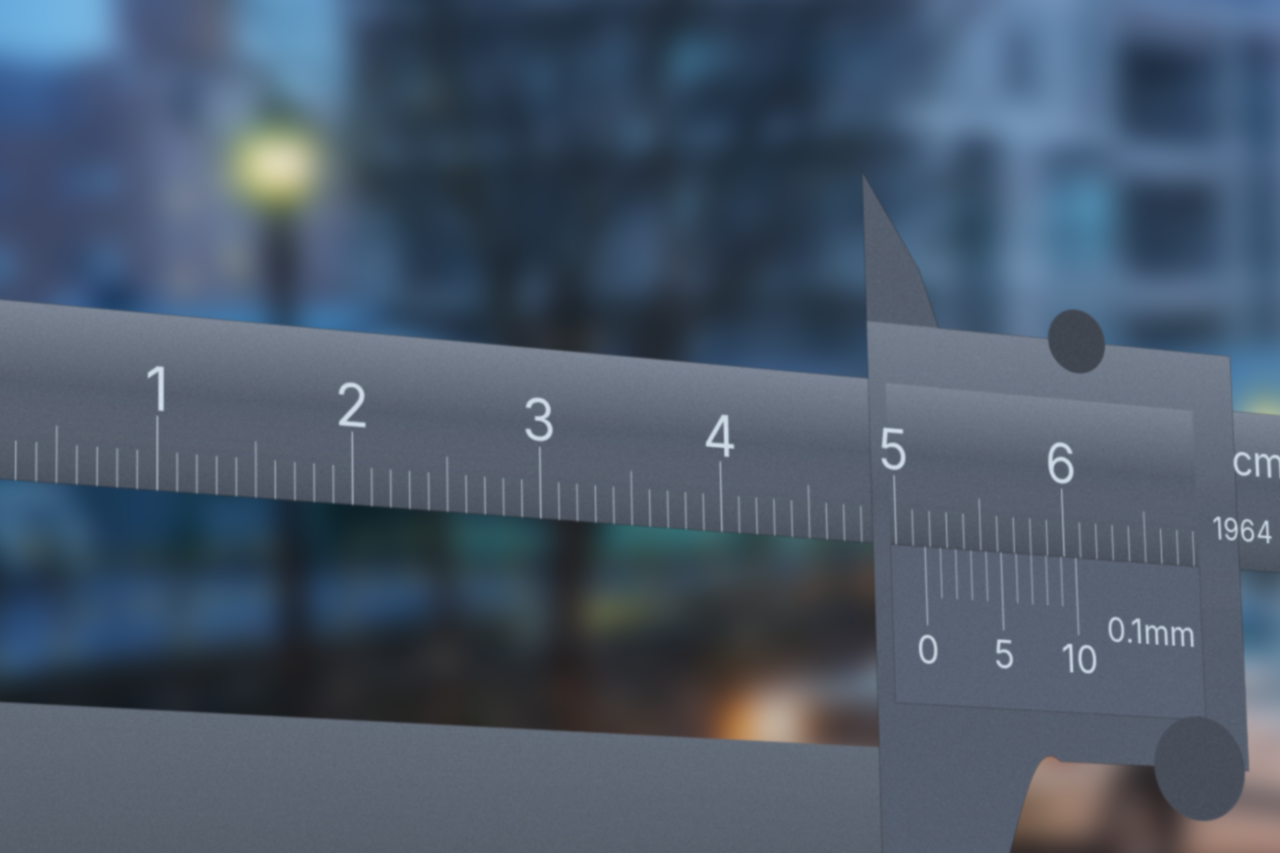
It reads value=51.7 unit=mm
